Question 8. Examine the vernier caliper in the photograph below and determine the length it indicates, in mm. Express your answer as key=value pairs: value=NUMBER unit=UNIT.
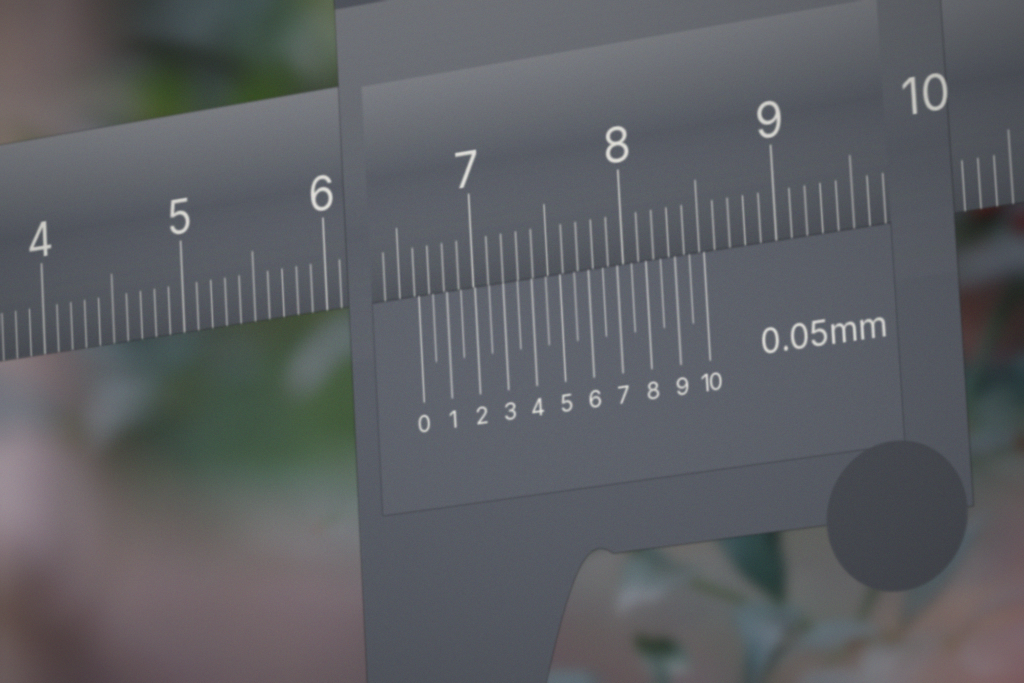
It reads value=66.3 unit=mm
